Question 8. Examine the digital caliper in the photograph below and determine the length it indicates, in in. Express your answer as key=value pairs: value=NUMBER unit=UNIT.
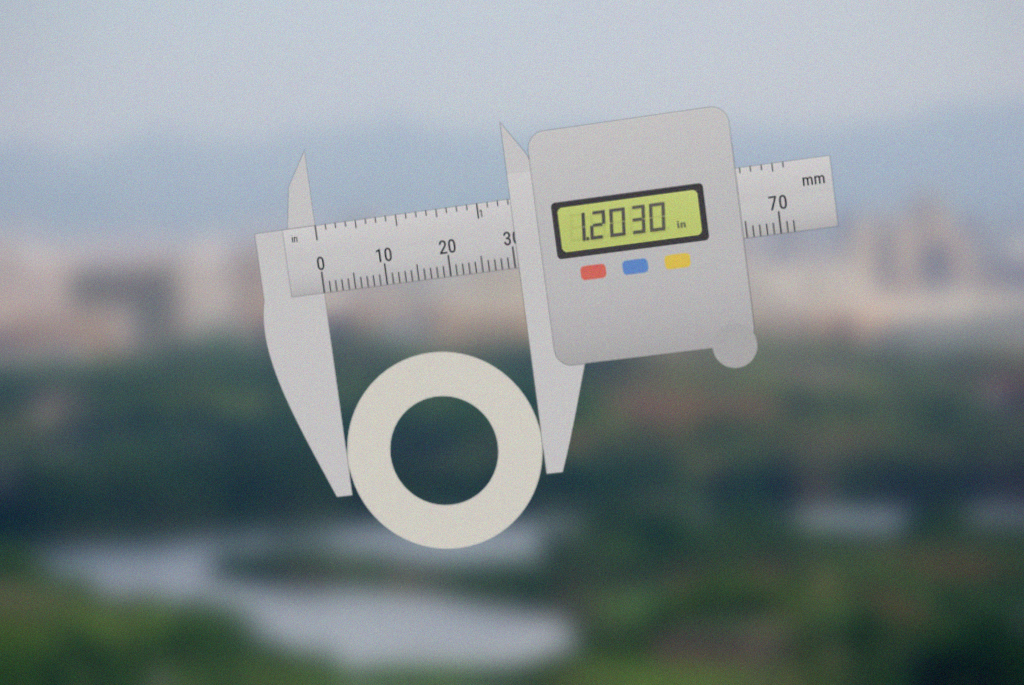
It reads value=1.2030 unit=in
